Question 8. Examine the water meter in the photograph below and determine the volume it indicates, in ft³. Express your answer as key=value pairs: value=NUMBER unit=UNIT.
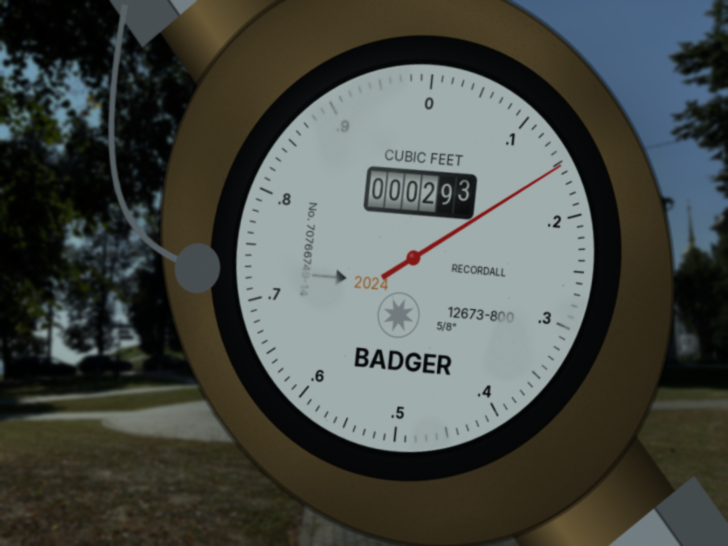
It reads value=293.15 unit=ft³
